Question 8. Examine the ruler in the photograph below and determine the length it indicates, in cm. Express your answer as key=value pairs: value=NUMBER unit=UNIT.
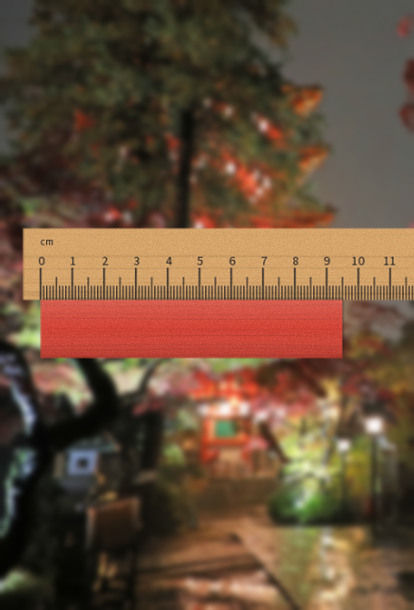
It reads value=9.5 unit=cm
